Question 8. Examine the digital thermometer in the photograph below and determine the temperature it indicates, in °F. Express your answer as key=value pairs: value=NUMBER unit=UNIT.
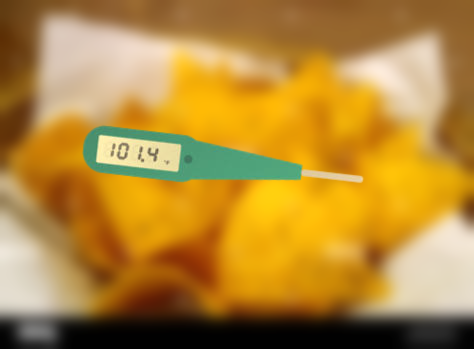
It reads value=101.4 unit=°F
